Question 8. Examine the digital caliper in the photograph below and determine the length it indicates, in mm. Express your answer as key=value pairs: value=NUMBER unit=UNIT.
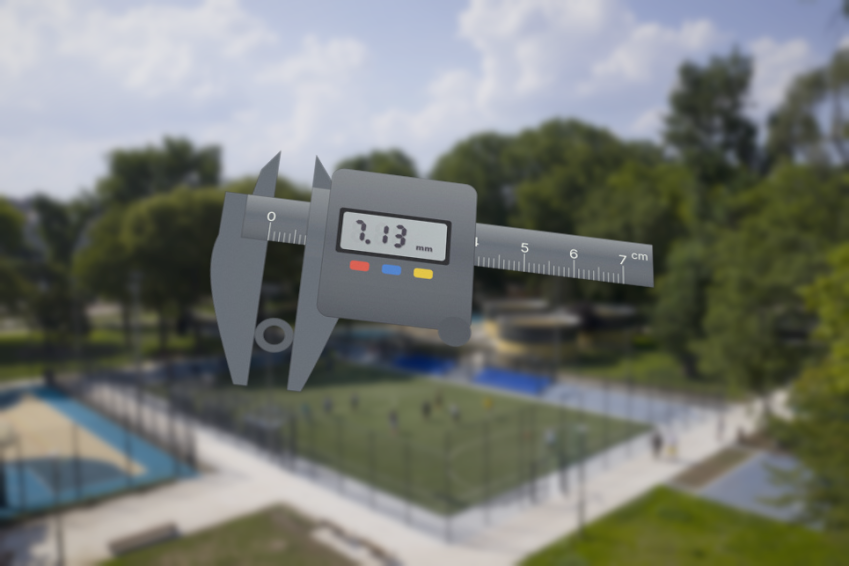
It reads value=7.13 unit=mm
